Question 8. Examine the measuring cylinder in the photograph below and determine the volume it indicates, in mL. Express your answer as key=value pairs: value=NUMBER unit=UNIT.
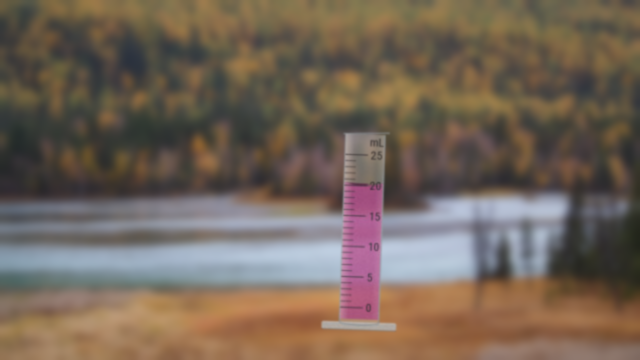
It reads value=20 unit=mL
